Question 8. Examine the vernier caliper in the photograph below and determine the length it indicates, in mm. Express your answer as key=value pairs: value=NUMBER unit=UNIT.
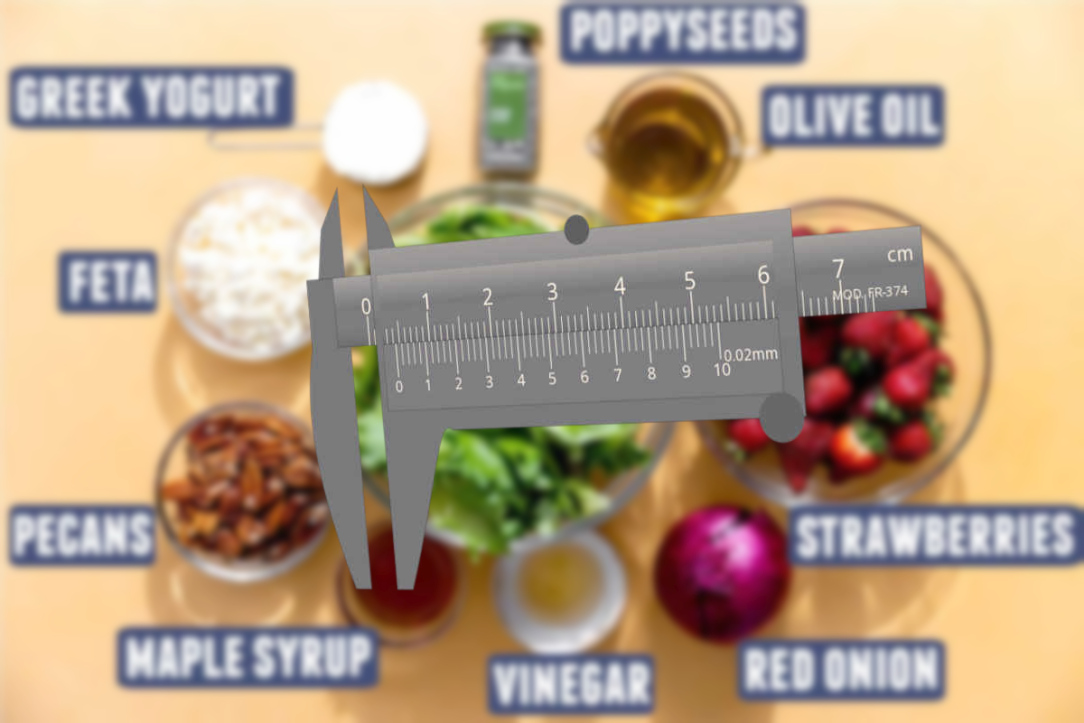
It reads value=4.4 unit=mm
